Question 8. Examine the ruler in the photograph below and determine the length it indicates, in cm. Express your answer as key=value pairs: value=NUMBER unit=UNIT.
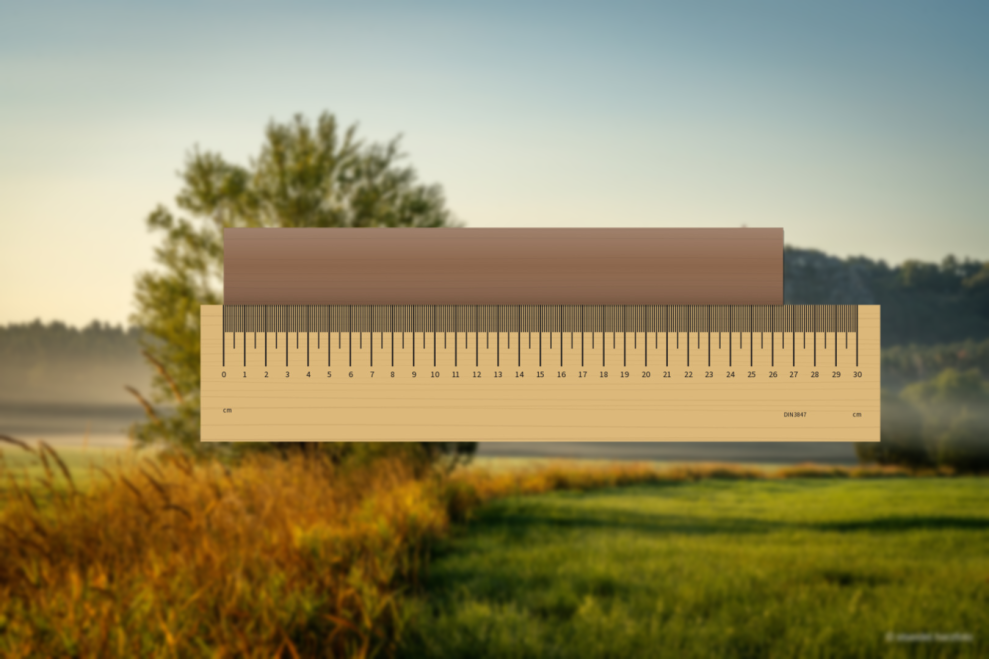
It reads value=26.5 unit=cm
